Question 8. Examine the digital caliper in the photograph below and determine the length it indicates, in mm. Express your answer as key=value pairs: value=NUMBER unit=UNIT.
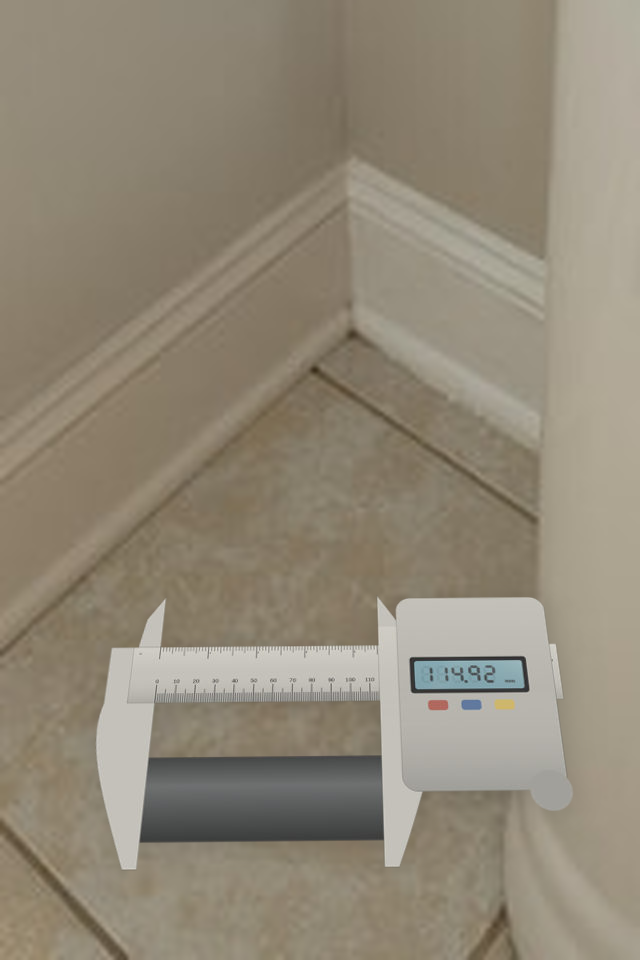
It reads value=114.92 unit=mm
